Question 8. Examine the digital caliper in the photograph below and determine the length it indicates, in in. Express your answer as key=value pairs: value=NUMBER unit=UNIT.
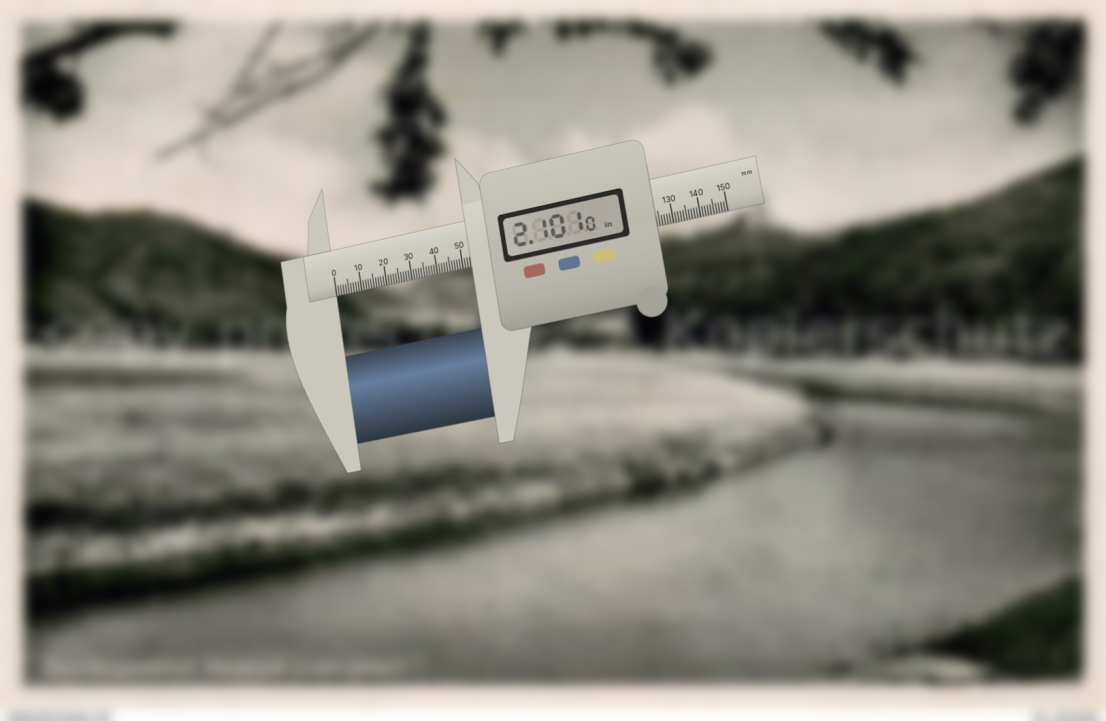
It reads value=2.1010 unit=in
